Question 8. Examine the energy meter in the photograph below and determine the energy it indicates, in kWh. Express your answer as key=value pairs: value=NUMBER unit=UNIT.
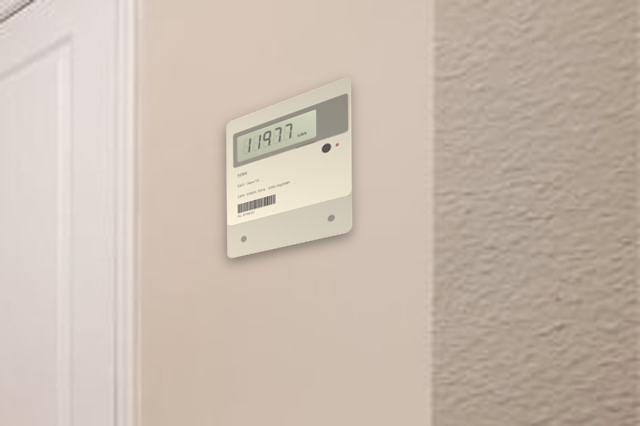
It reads value=11977 unit=kWh
